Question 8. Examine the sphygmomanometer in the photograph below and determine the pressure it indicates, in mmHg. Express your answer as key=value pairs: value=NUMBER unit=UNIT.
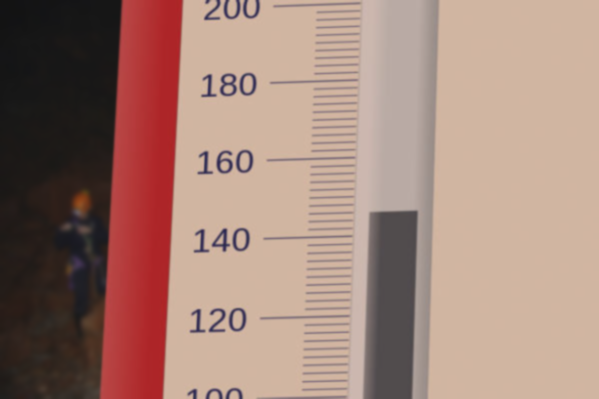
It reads value=146 unit=mmHg
